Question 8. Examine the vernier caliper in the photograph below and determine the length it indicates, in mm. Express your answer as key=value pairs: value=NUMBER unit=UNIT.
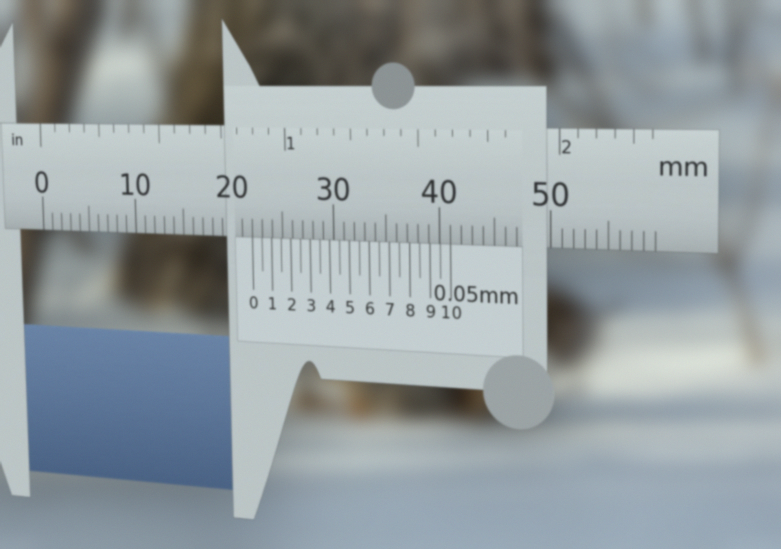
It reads value=22.0 unit=mm
